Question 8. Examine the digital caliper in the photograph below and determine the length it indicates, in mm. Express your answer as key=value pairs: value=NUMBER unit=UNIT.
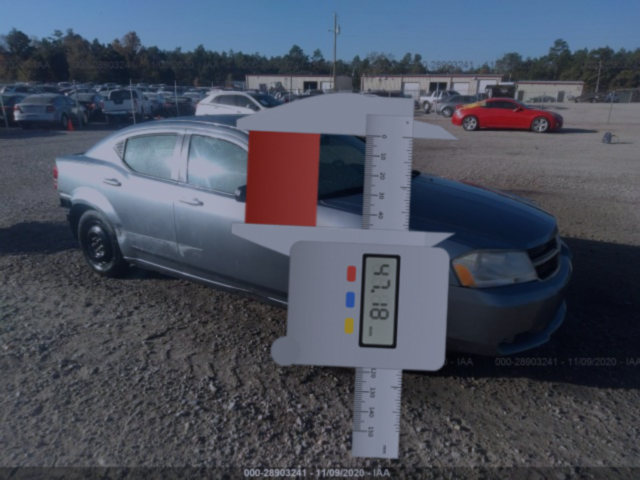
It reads value=47.18 unit=mm
